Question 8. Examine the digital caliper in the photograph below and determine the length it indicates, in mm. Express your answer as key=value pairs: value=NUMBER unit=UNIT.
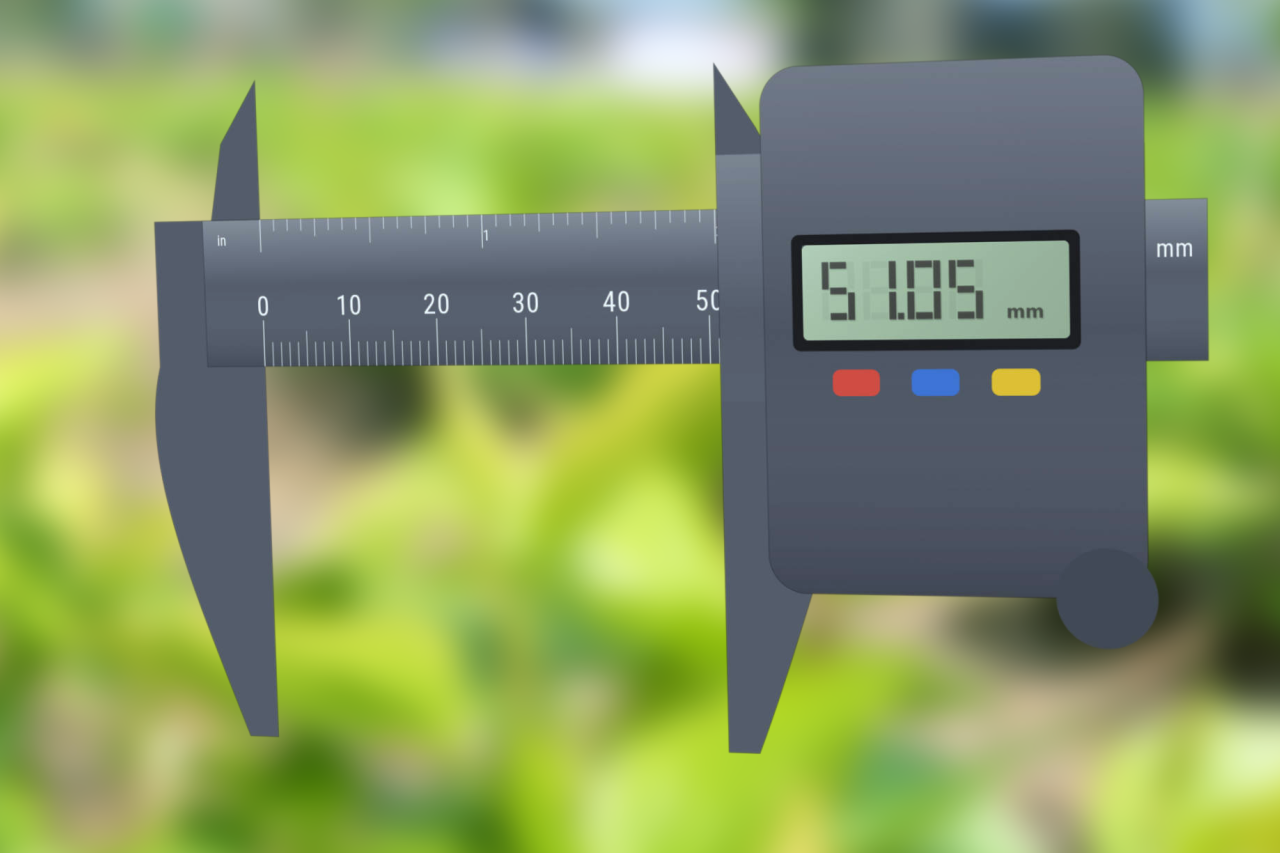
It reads value=51.05 unit=mm
